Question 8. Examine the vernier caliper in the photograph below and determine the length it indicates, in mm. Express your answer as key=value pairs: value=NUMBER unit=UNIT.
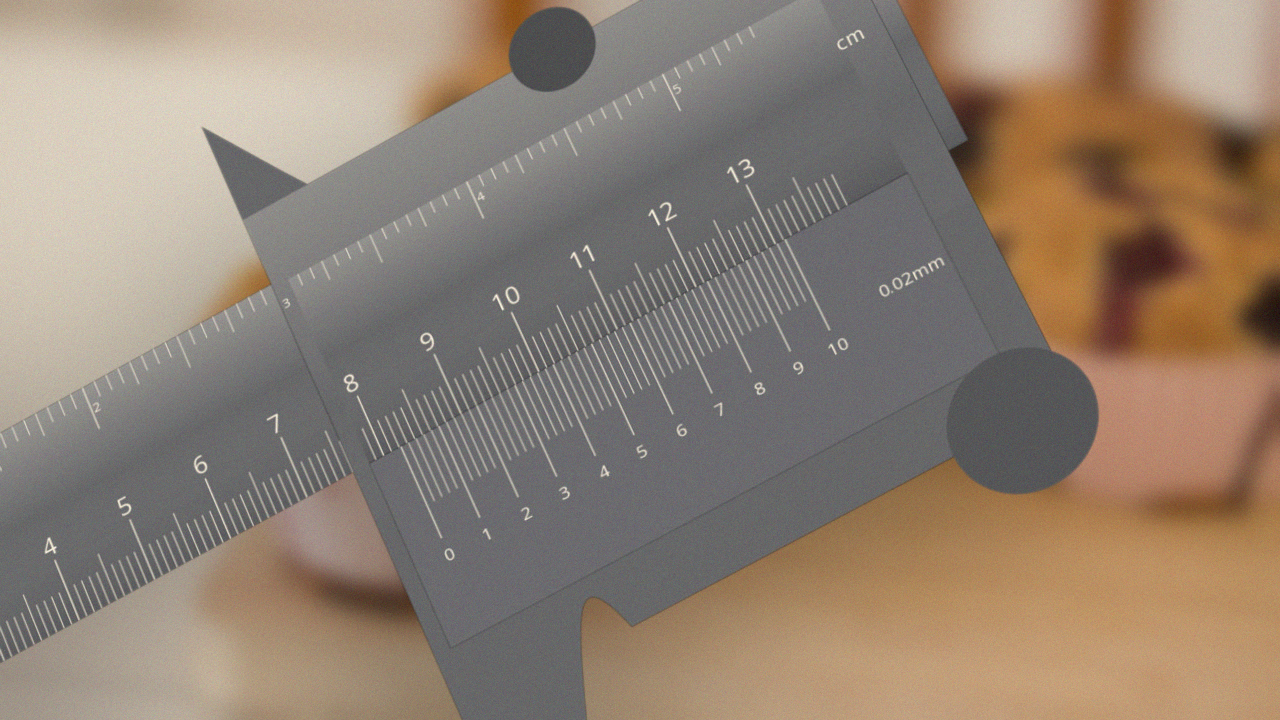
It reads value=82.2 unit=mm
